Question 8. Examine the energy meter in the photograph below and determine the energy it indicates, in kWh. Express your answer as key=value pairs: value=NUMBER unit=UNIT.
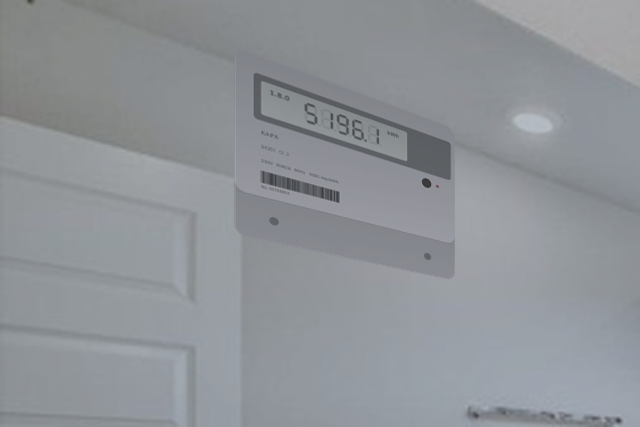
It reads value=5196.1 unit=kWh
